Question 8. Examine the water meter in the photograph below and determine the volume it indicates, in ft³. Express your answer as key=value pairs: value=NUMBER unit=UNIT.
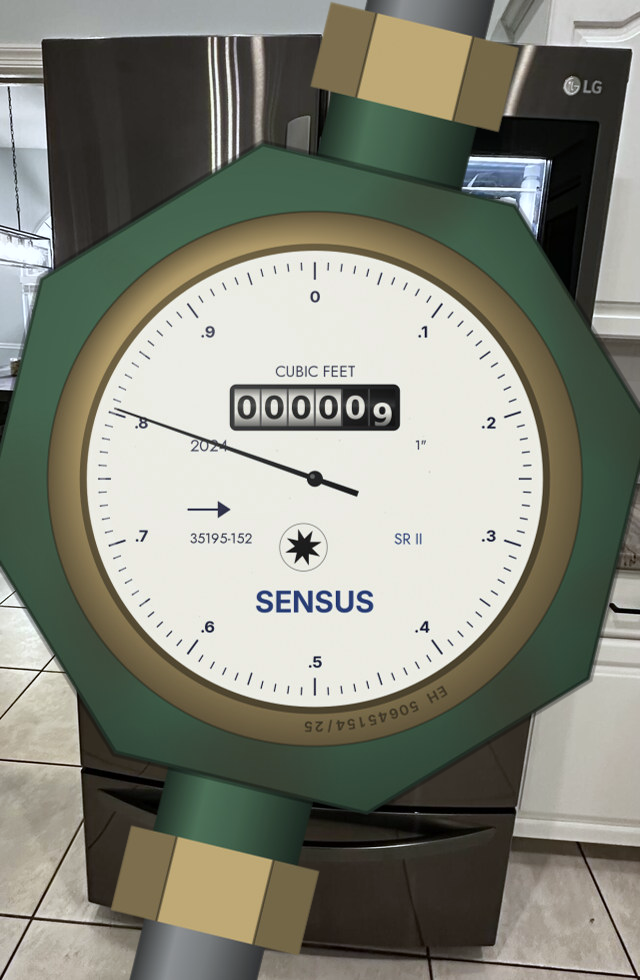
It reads value=8.80 unit=ft³
